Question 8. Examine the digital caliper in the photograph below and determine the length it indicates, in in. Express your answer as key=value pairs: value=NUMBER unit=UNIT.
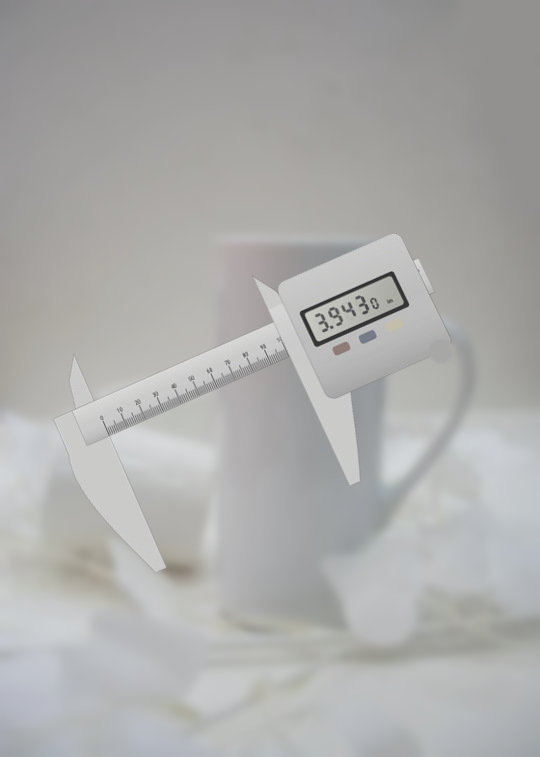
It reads value=3.9430 unit=in
